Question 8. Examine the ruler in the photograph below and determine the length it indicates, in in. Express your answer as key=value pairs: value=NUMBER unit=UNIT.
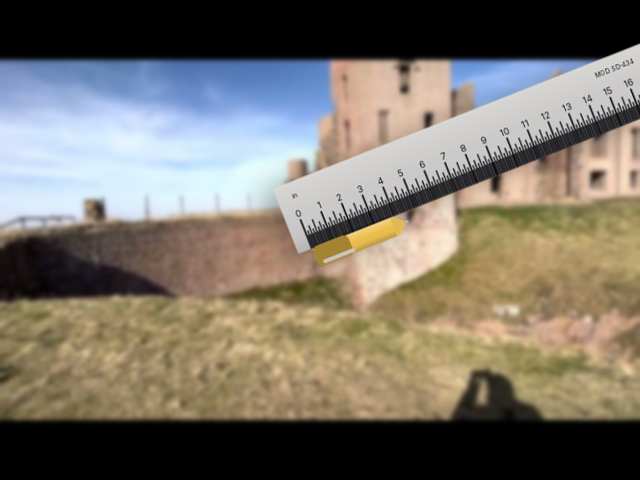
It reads value=4.5 unit=in
